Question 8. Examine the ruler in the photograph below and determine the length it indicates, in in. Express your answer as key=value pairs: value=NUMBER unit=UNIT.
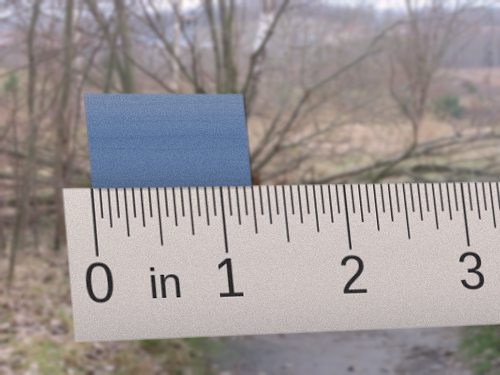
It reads value=1.25 unit=in
